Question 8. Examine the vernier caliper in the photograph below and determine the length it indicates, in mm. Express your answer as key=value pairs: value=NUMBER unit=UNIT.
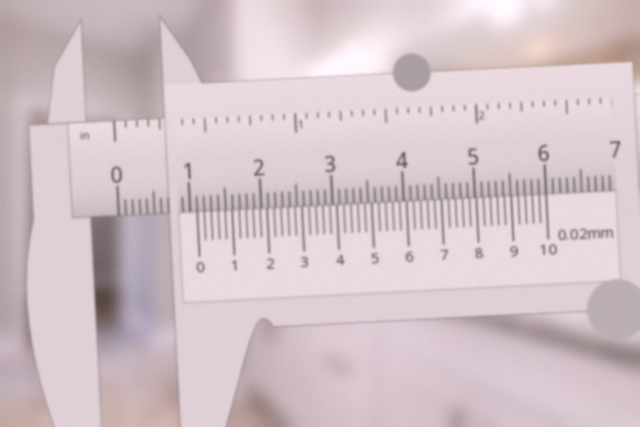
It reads value=11.0 unit=mm
